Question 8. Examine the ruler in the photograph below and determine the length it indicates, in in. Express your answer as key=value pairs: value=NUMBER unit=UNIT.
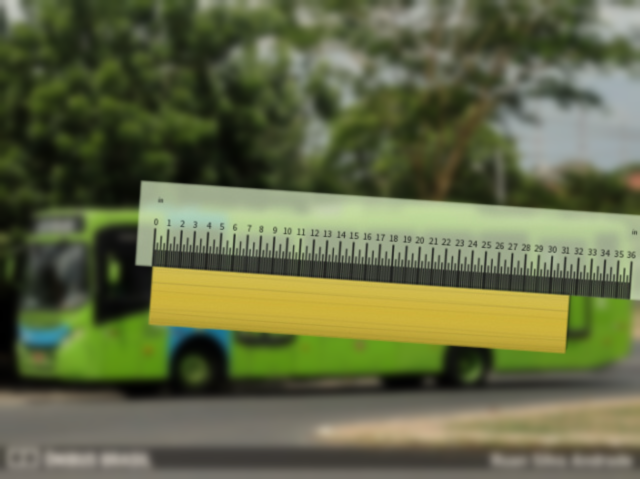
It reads value=31.5 unit=in
